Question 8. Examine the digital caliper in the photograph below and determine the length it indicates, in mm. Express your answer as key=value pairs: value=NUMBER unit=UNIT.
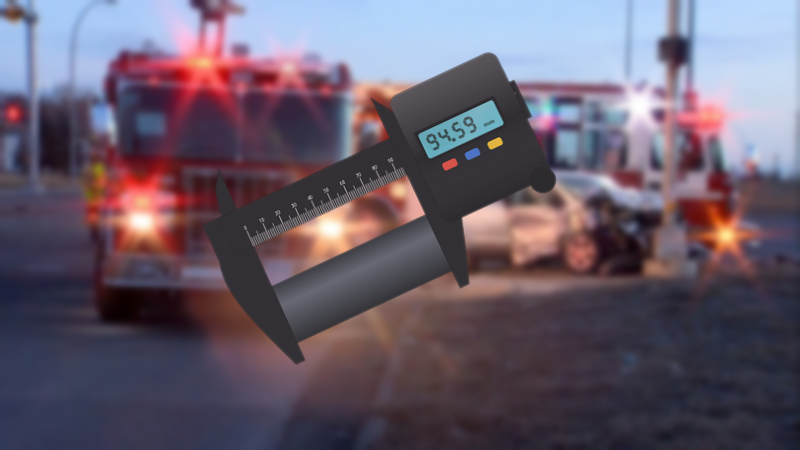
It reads value=94.59 unit=mm
